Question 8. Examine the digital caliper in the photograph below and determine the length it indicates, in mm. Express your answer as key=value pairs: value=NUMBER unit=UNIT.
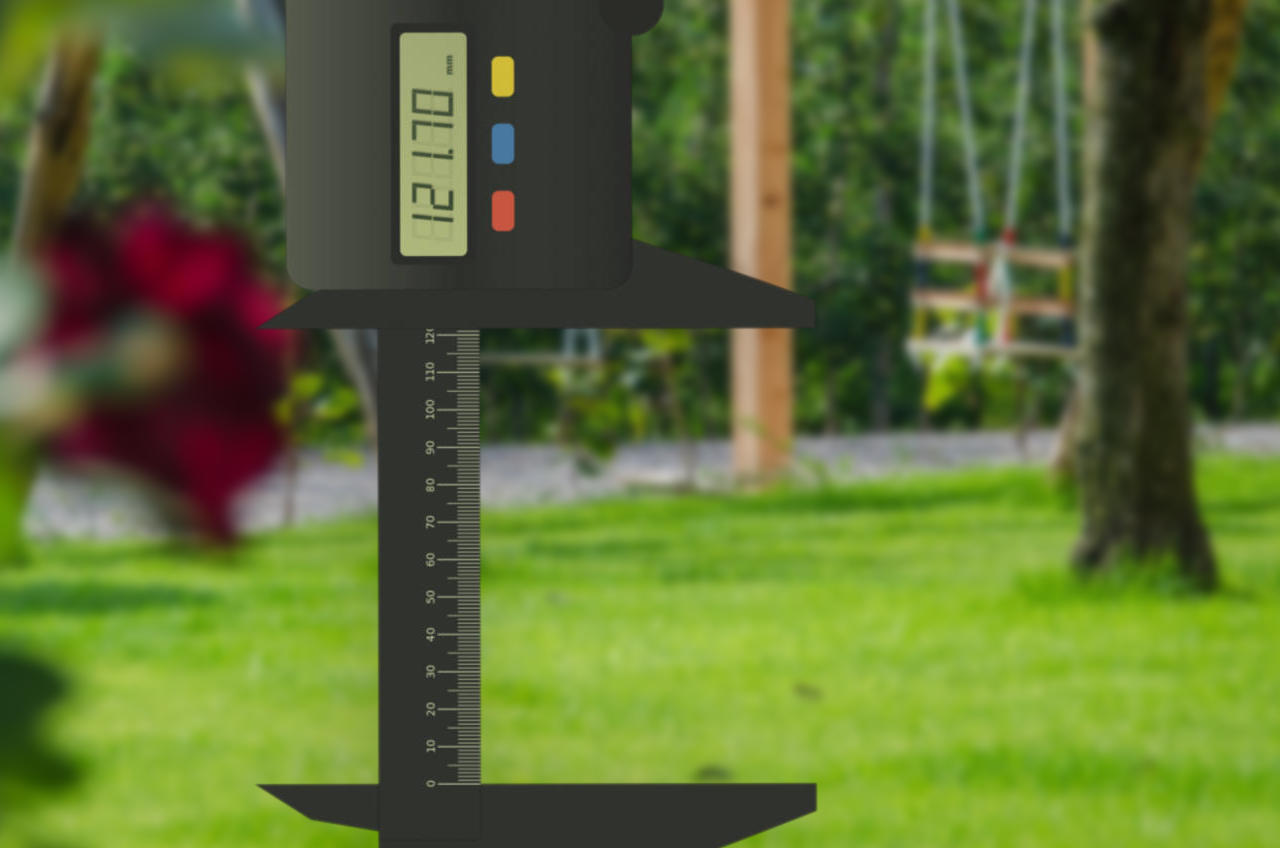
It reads value=121.70 unit=mm
